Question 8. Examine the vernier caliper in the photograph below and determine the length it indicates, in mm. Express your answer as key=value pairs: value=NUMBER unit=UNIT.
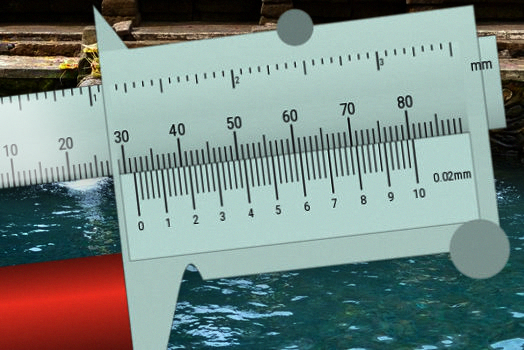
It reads value=31.6 unit=mm
